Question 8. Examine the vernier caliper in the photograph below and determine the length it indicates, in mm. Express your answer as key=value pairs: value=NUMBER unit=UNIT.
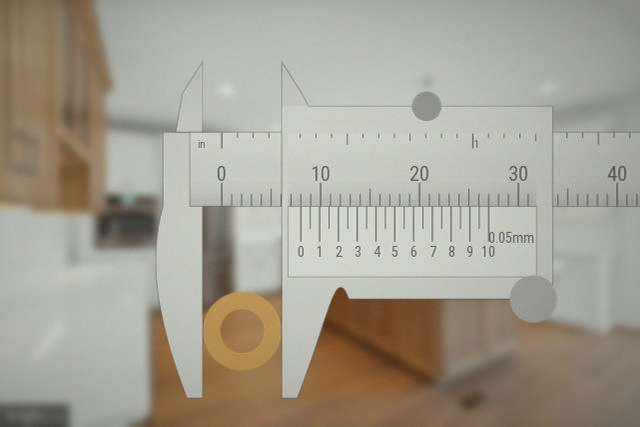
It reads value=8.0 unit=mm
